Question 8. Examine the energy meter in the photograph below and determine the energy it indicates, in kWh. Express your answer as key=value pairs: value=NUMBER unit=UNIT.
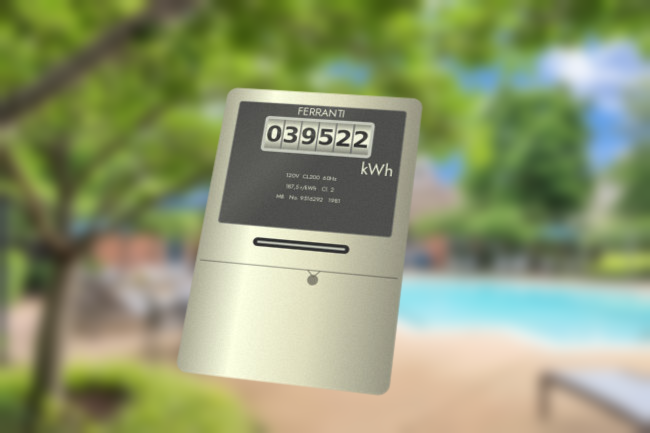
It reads value=39522 unit=kWh
